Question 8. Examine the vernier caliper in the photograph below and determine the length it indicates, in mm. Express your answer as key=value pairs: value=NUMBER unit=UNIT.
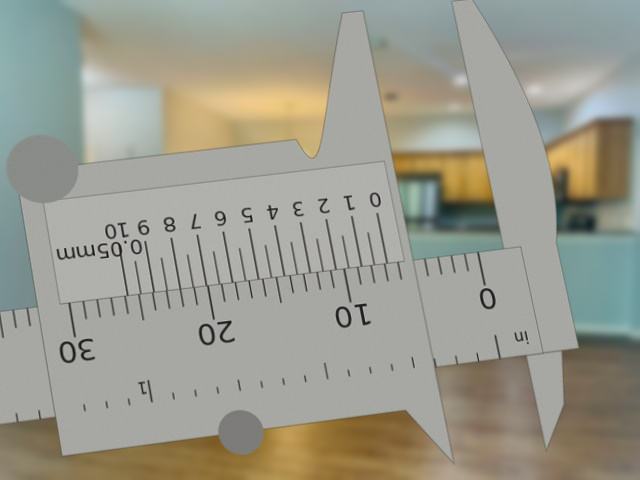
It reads value=6.8 unit=mm
